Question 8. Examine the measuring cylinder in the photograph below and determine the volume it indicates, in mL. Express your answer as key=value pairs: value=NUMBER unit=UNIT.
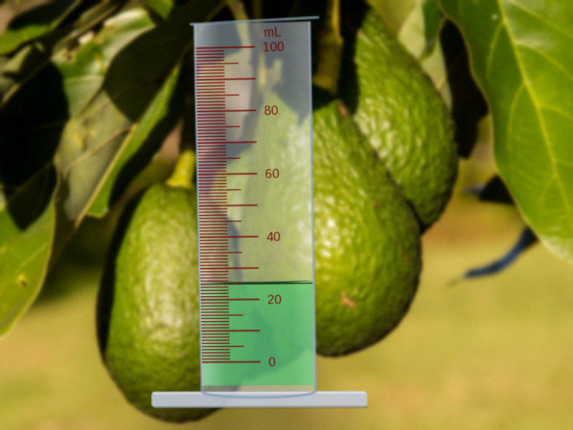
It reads value=25 unit=mL
